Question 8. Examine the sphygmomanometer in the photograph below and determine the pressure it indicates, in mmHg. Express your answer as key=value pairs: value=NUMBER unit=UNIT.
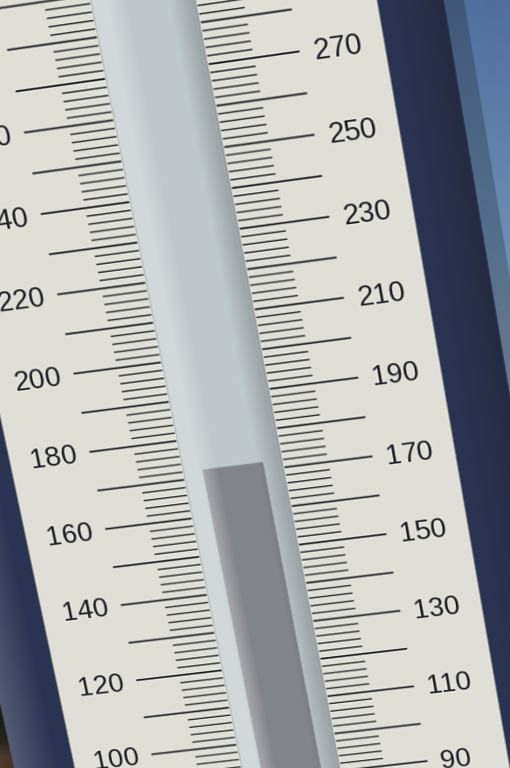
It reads value=172 unit=mmHg
